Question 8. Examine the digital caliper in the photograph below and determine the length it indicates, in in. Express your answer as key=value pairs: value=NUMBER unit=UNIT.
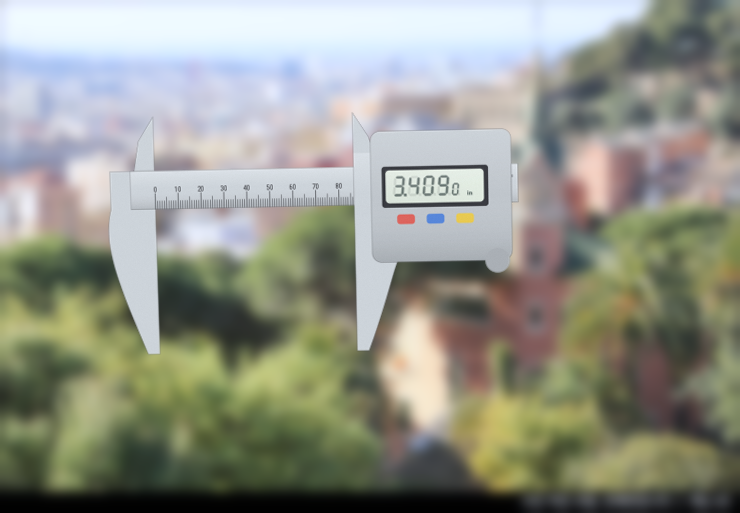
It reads value=3.4090 unit=in
